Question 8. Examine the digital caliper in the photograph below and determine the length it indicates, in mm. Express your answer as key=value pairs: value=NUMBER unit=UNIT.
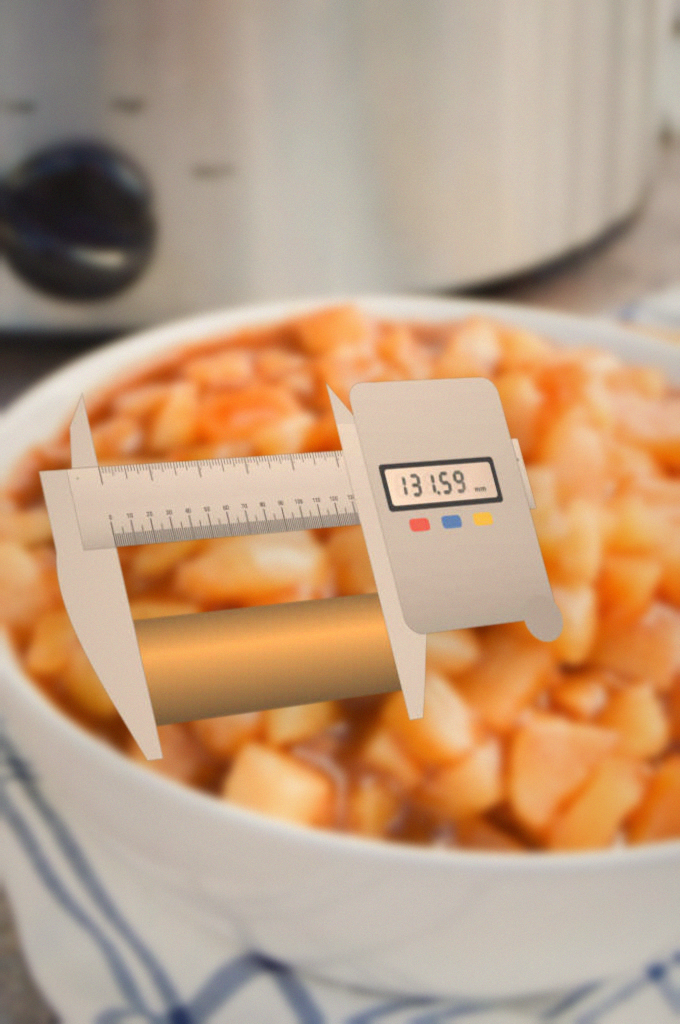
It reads value=131.59 unit=mm
